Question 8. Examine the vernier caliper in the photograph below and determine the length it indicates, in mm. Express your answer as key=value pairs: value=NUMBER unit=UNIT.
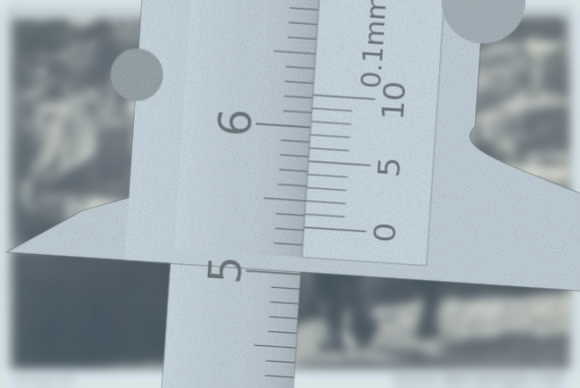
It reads value=53.2 unit=mm
